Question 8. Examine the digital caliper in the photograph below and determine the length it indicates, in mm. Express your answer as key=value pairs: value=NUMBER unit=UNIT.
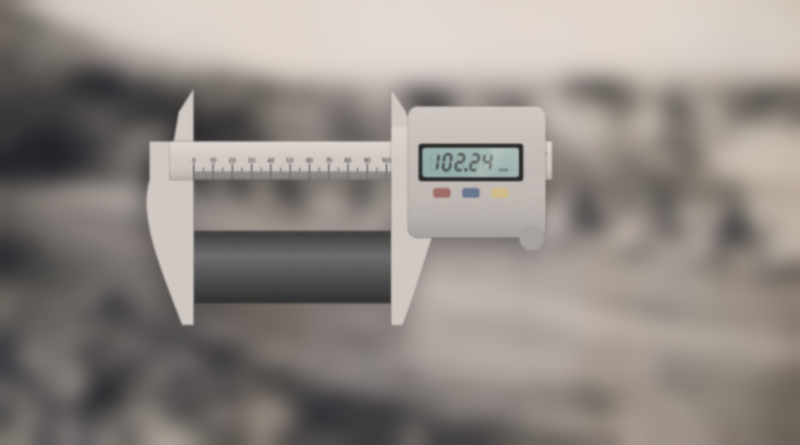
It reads value=102.24 unit=mm
